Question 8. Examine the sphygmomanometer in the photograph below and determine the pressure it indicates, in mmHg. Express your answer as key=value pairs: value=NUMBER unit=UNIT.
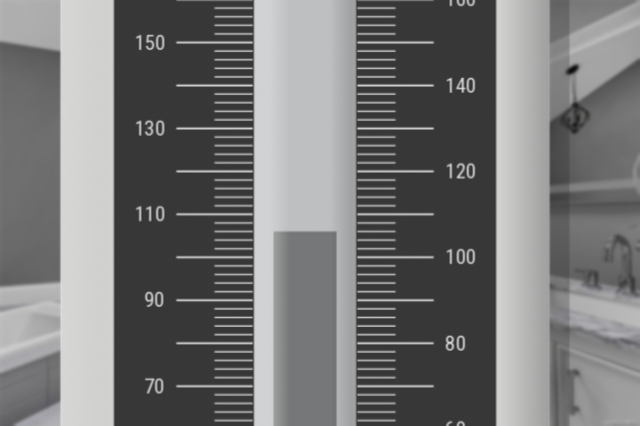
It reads value=106 unit=mmHg
